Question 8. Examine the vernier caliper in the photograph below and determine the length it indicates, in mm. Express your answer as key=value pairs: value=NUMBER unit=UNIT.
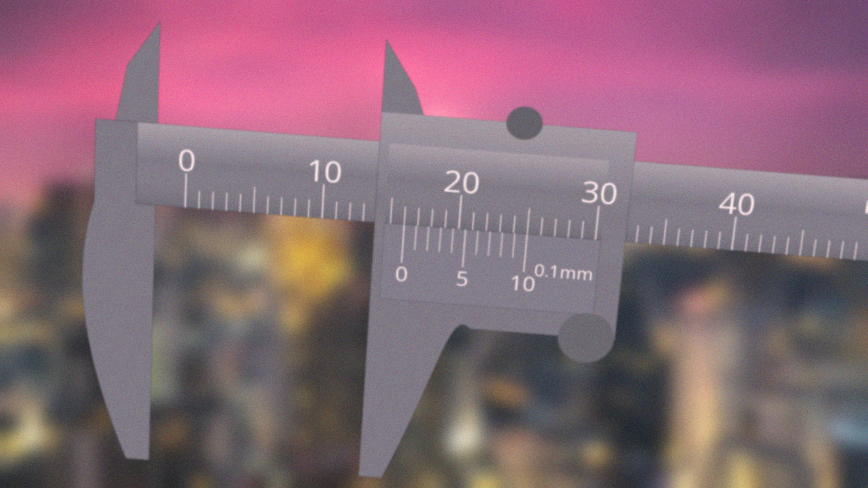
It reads value=16.0 unit=mm
